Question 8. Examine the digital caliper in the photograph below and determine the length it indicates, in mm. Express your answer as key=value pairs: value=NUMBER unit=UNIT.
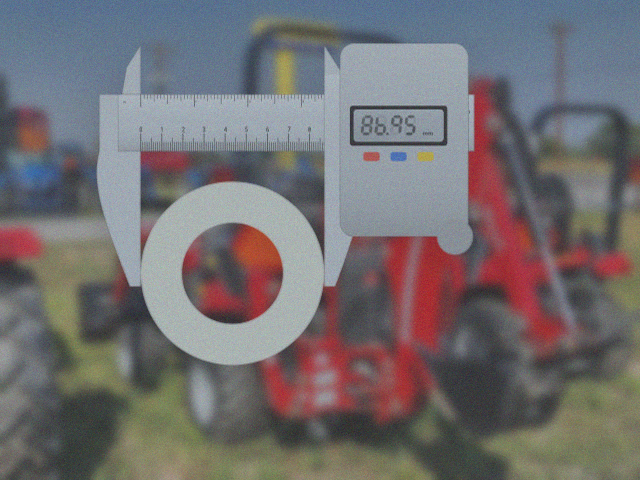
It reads value=86.95 unit=mm
